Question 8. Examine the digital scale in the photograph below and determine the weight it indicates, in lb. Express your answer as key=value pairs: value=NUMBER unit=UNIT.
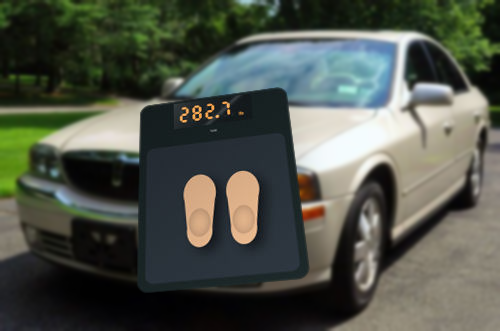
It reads value=282.7 unit=lb
